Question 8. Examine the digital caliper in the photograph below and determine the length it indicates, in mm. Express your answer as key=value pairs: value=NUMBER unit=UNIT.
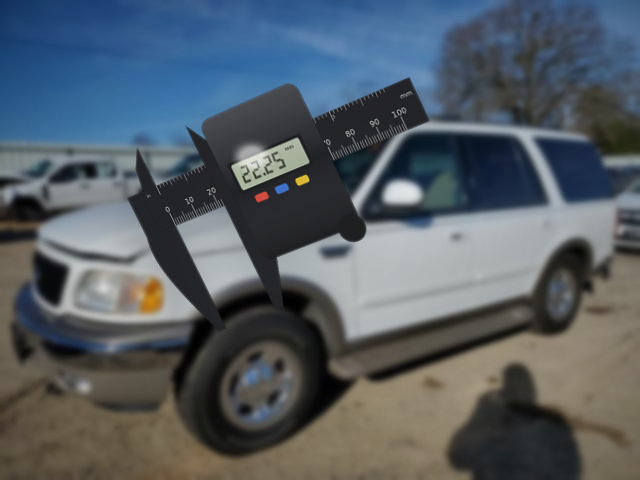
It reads value=22.25 unit=mm
